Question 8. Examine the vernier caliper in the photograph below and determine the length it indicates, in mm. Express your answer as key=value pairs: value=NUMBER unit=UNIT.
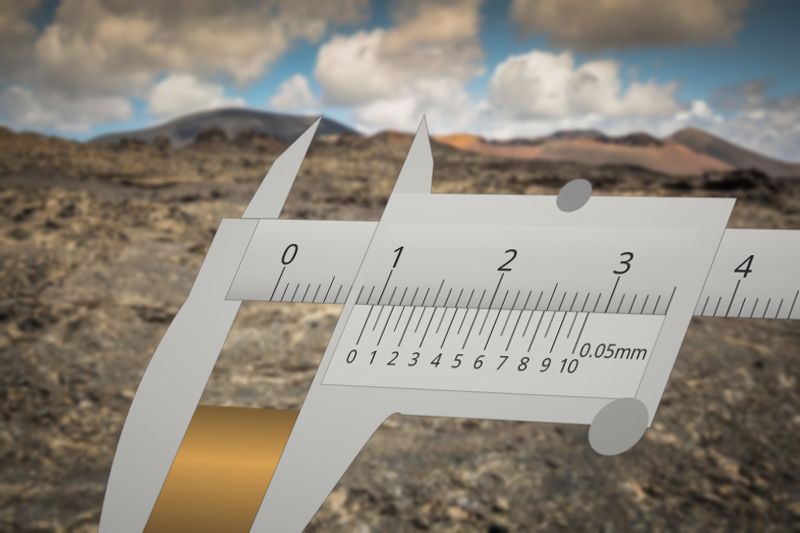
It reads value=9.6 unit=mm
